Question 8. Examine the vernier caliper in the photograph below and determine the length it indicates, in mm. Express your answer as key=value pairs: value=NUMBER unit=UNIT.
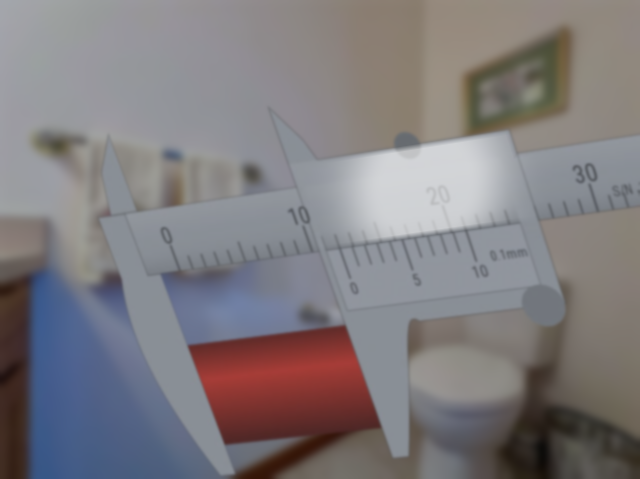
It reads value=12.0 unit=mm
